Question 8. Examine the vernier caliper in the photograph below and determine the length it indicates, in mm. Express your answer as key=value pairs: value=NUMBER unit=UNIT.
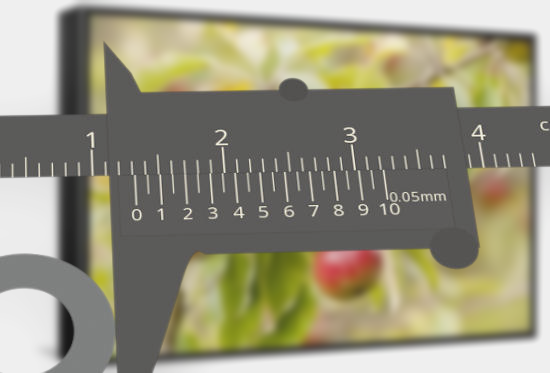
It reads value=13.2 unit=mm
